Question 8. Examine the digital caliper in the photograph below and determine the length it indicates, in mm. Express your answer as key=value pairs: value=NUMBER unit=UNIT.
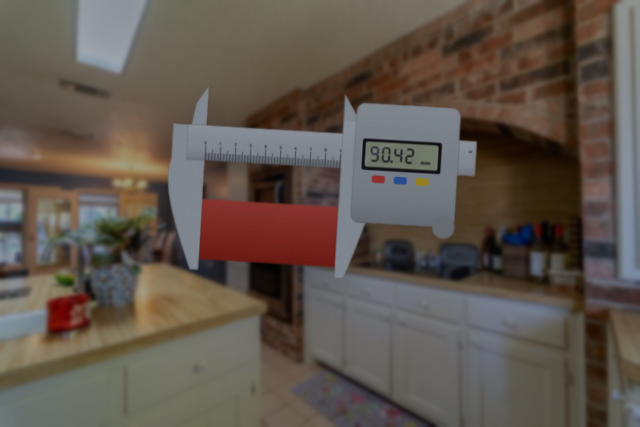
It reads value=90.42 unit=mm
